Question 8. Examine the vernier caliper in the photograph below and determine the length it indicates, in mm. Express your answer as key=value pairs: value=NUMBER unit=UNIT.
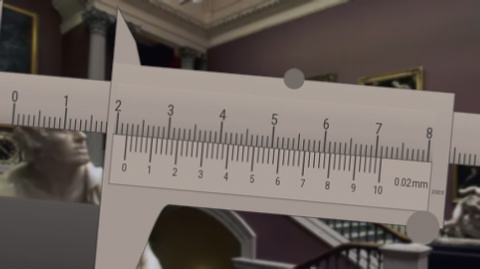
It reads value=22.0 unit=mm
